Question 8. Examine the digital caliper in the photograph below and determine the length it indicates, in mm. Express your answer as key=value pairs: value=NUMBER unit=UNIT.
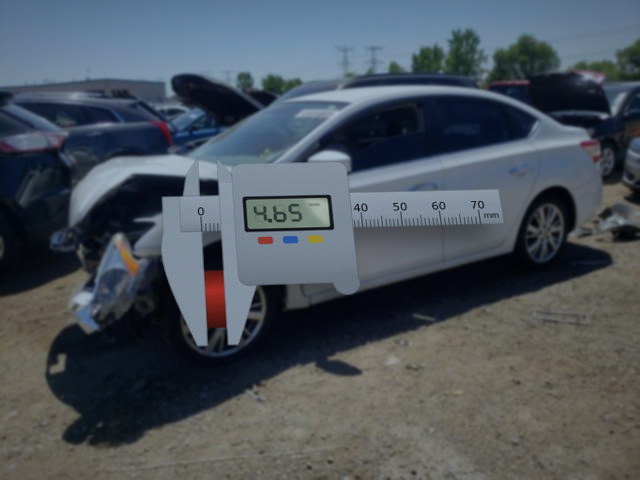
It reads value=4.65 unit=mm
